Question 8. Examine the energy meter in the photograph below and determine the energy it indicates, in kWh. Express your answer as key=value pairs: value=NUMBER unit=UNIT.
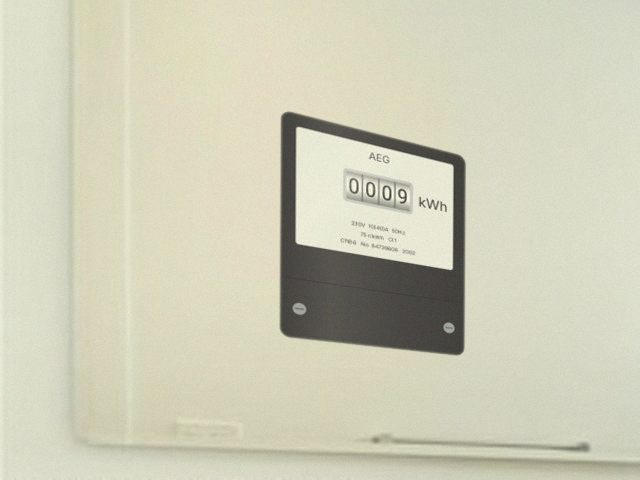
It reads value=9 unit=kWh
